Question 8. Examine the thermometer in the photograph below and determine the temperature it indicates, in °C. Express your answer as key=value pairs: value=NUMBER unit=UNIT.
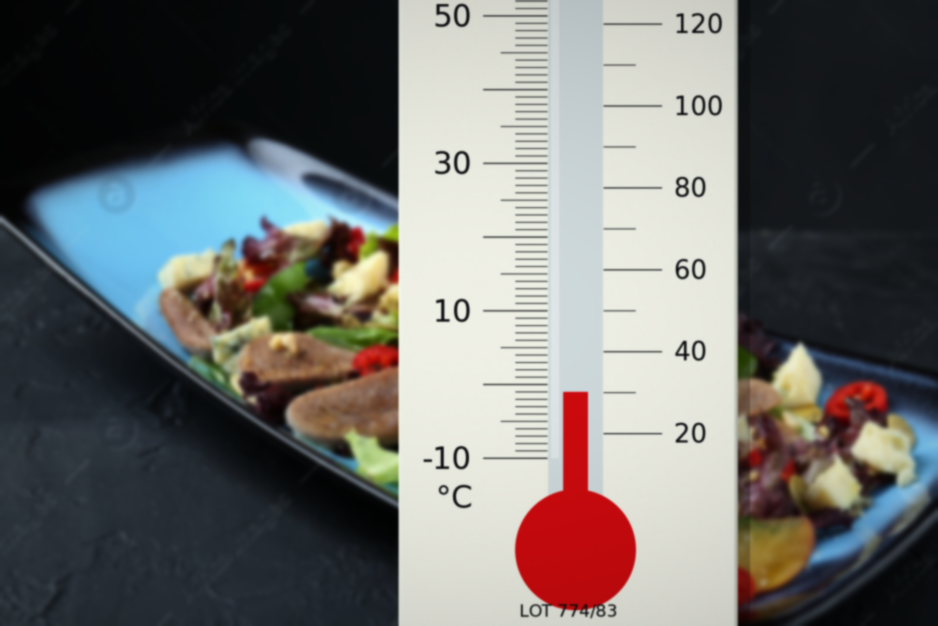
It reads value=-1 unit=°C
